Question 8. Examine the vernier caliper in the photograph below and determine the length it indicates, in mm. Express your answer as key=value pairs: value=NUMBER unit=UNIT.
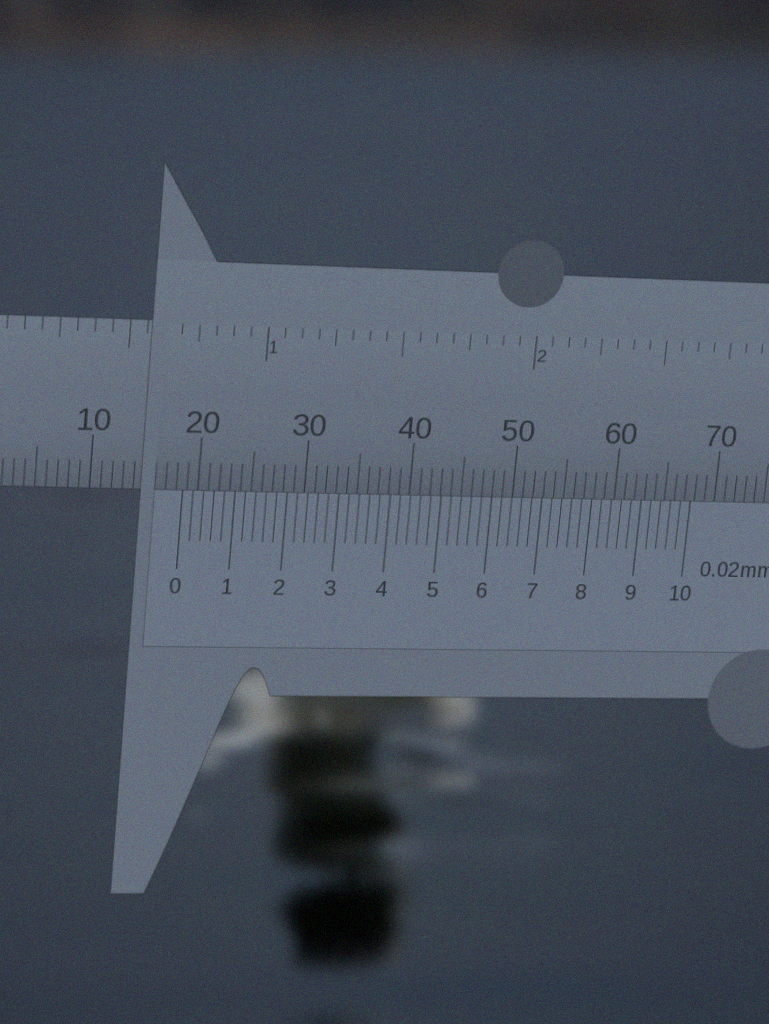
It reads value=18.6 unit=mm
